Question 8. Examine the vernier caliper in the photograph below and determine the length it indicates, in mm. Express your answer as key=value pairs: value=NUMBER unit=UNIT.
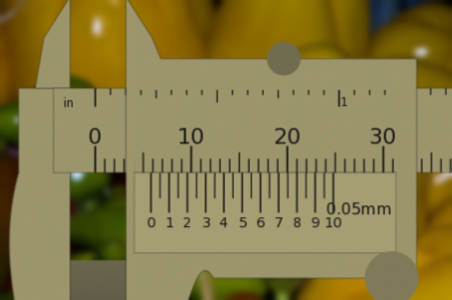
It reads value=5.8 unit=mm
